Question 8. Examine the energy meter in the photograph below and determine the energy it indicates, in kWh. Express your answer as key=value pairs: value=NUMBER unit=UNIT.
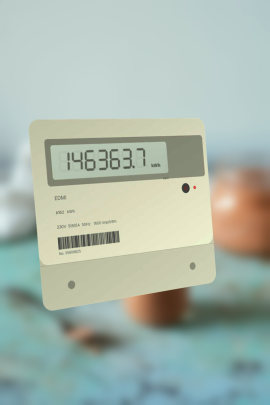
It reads value=146363.7 unit=kWh
